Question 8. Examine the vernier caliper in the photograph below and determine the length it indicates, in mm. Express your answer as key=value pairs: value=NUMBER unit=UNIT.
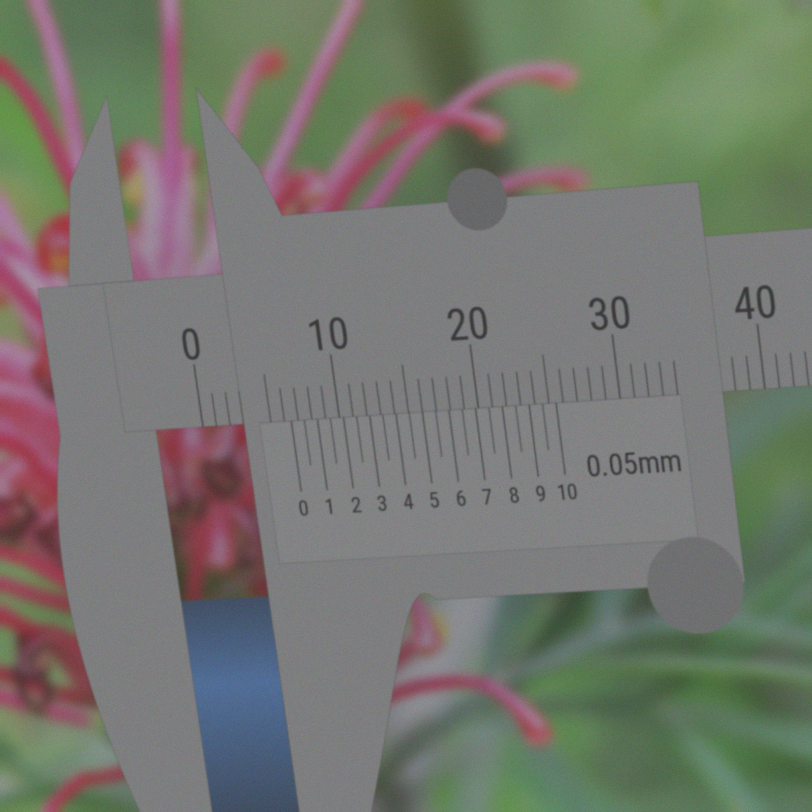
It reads value=6.5 unit=mm
